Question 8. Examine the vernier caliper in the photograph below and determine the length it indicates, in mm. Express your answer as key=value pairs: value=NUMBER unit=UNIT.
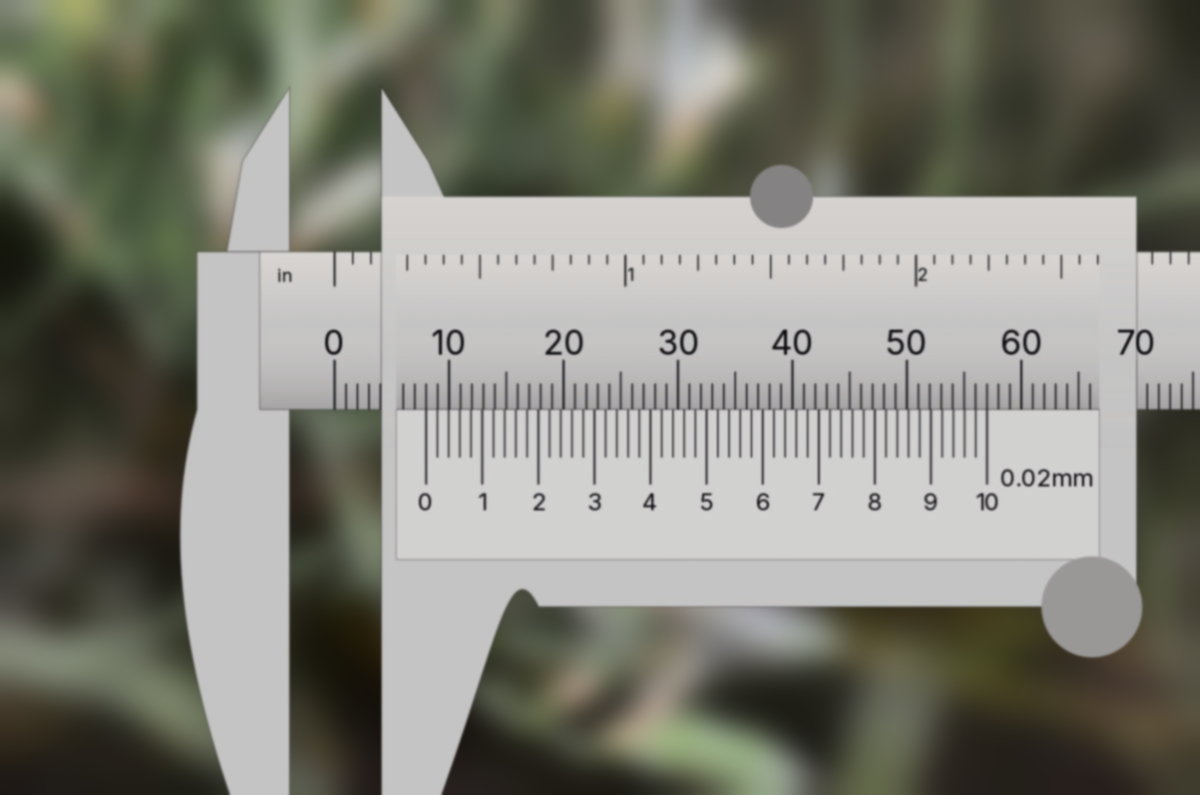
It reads value=8.0 unit=mm
